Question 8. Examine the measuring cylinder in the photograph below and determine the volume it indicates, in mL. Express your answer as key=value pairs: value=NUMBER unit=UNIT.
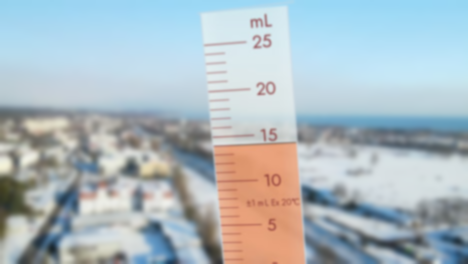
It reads value=14 unit=mL
